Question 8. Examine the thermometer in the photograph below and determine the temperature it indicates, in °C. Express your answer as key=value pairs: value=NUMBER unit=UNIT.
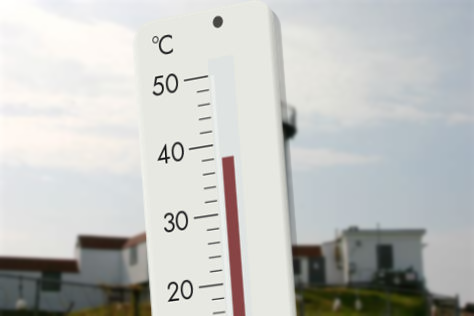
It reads value=38 unit=°C
